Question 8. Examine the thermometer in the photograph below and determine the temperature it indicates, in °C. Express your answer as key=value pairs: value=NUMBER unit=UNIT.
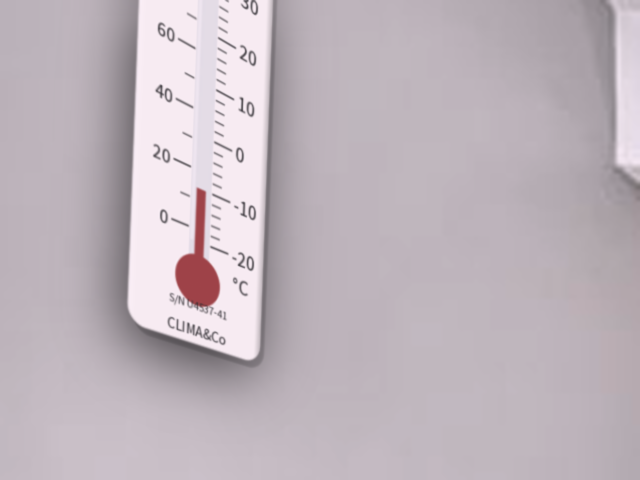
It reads value=-10 unit=°C
